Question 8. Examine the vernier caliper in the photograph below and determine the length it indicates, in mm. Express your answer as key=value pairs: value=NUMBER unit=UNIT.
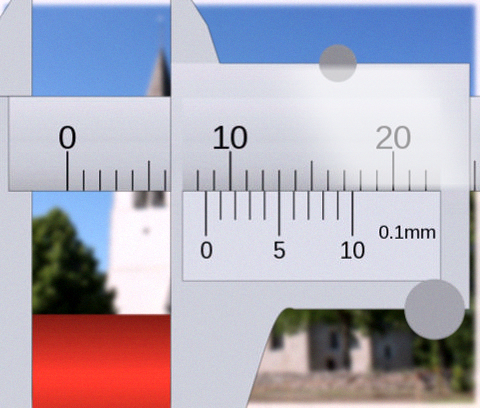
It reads value=8.5 unit=mm
